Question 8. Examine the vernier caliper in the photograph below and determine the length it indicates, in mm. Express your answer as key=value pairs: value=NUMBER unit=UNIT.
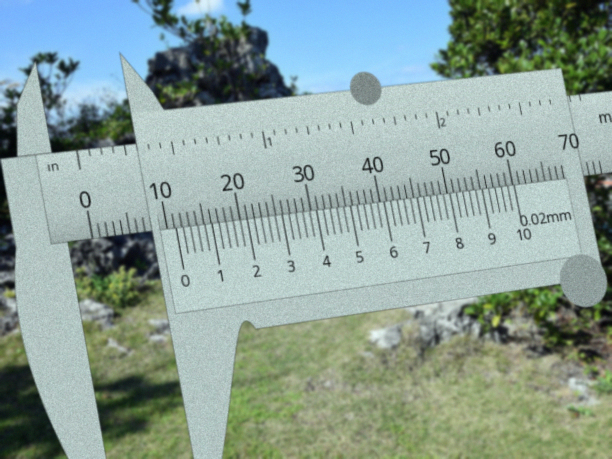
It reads value=11.2 unit=mm
